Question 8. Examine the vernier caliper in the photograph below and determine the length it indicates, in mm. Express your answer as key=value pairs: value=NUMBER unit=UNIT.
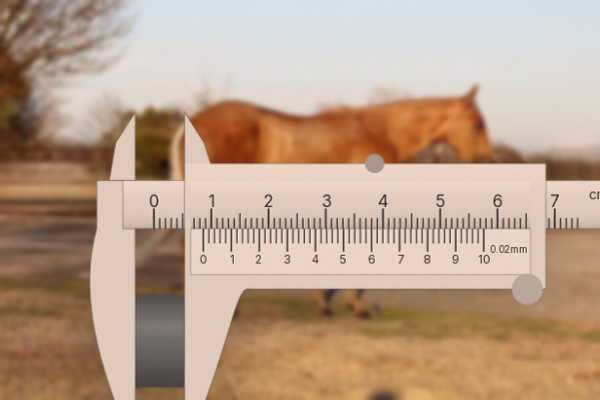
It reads value=8.6 unit=mm
